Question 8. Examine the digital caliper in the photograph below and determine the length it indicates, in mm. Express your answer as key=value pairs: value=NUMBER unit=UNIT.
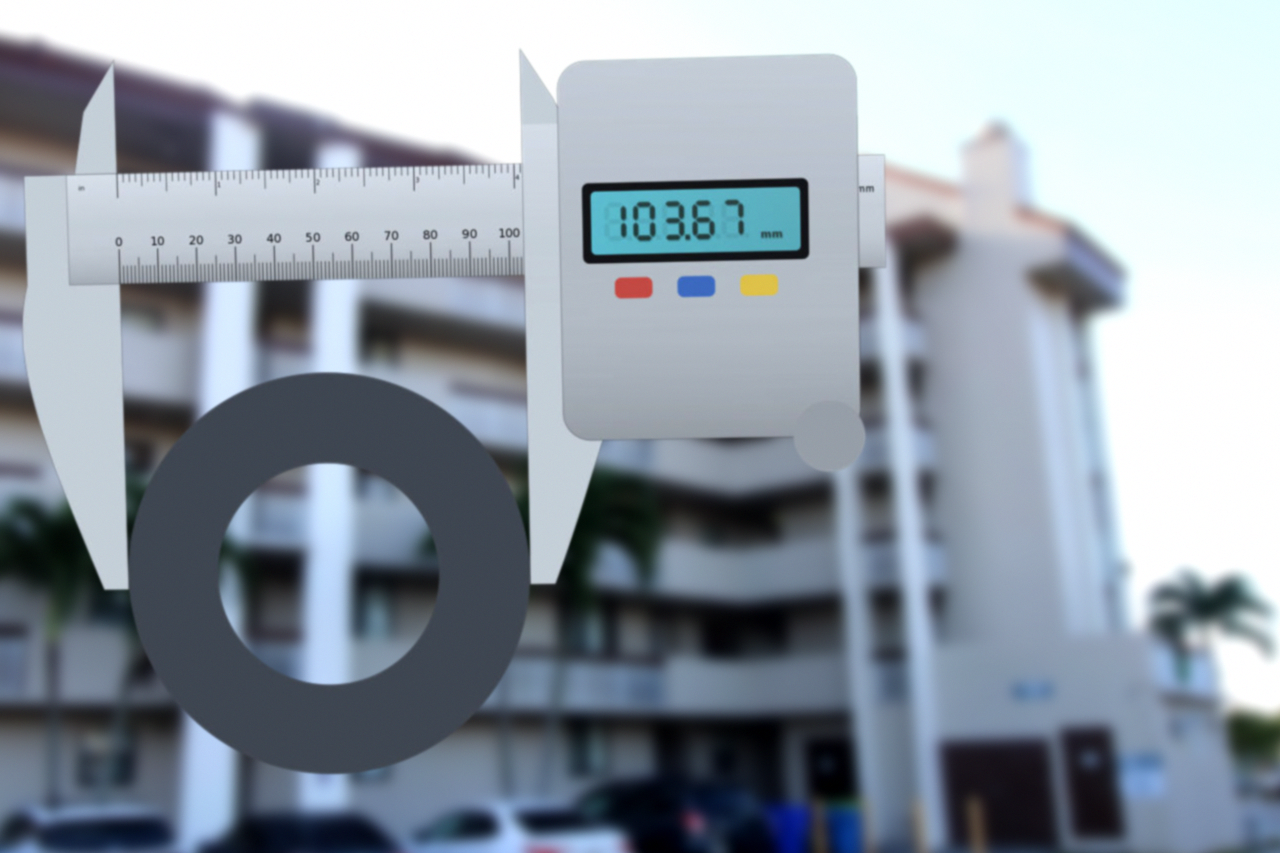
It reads value=103.67 unit=mm
